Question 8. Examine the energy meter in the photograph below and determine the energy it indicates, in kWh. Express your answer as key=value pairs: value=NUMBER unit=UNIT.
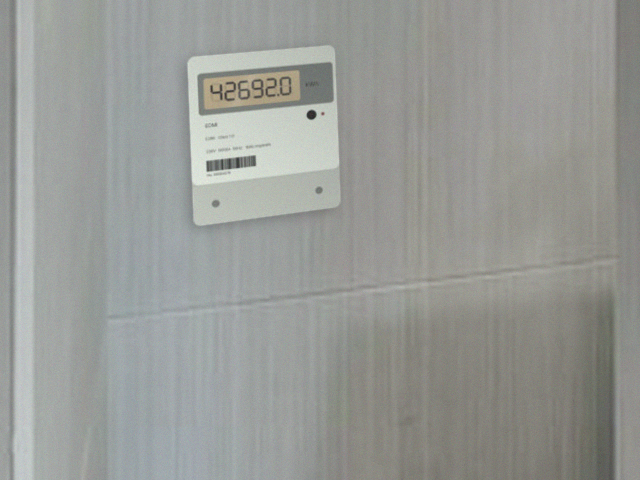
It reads value=42692.0 unit=kWh
